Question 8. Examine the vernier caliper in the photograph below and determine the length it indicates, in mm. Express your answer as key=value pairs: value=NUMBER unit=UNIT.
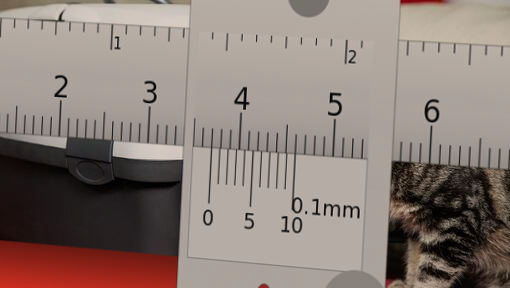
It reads value=37.0 unit=mm
